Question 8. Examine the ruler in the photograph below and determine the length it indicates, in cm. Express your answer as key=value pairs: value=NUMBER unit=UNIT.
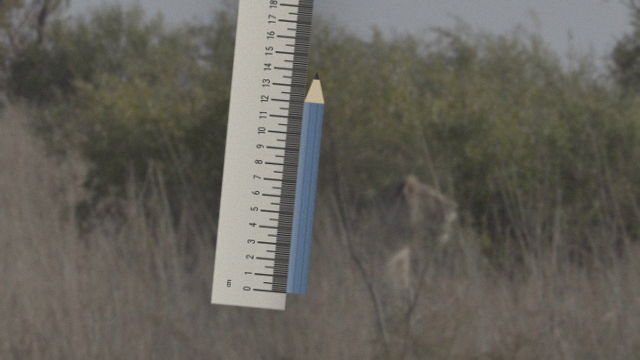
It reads value=14 unit=cm
